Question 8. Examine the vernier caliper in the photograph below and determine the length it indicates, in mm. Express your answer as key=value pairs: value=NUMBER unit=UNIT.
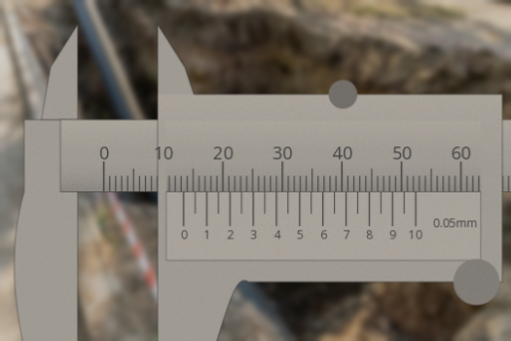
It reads value=13.4 unit=mm
